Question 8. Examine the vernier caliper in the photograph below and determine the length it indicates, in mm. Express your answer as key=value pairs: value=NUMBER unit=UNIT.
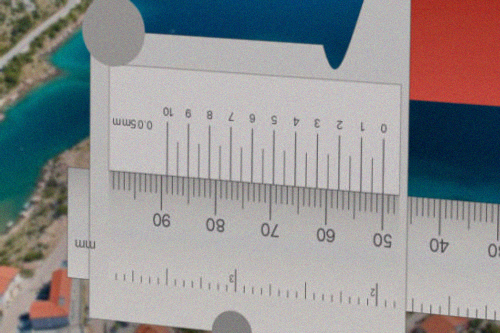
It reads value=50.0 unit=mm
